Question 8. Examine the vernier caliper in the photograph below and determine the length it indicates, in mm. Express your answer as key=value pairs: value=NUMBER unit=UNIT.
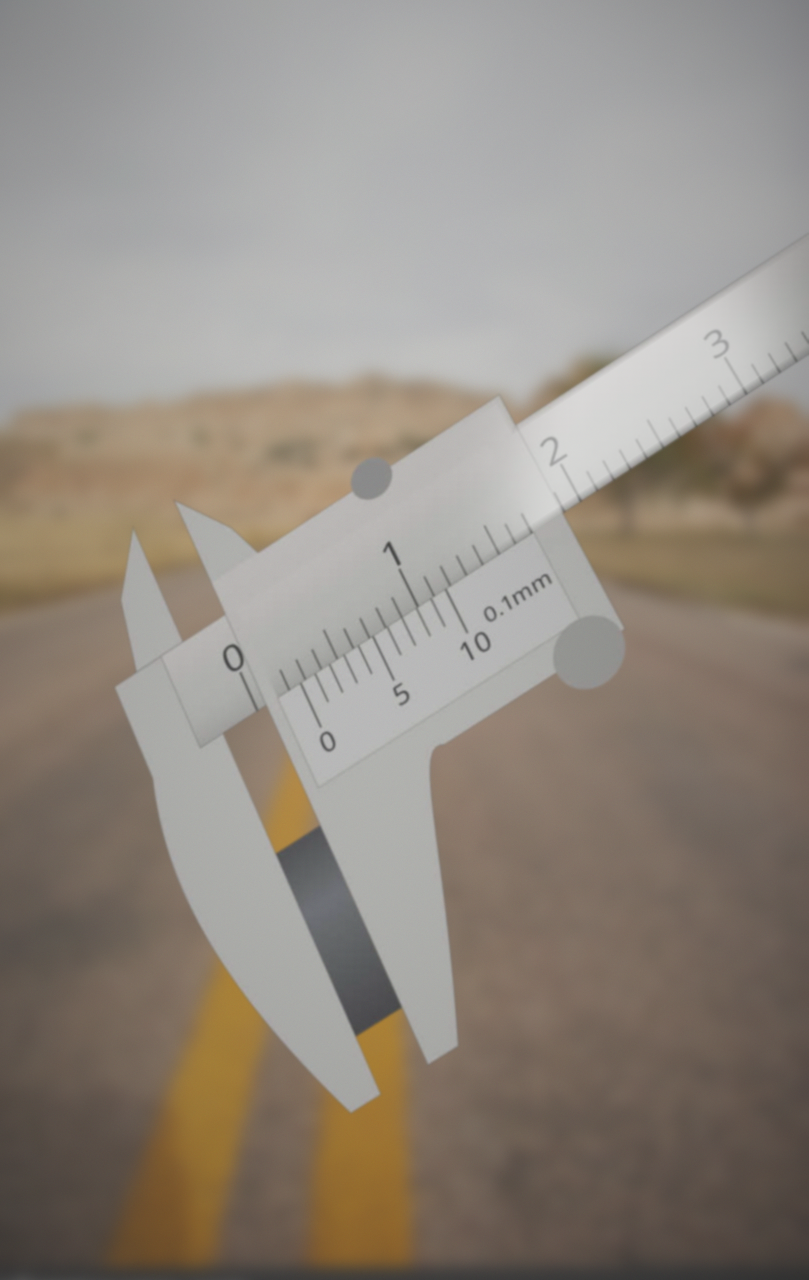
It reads value=2.7 unit=mm
